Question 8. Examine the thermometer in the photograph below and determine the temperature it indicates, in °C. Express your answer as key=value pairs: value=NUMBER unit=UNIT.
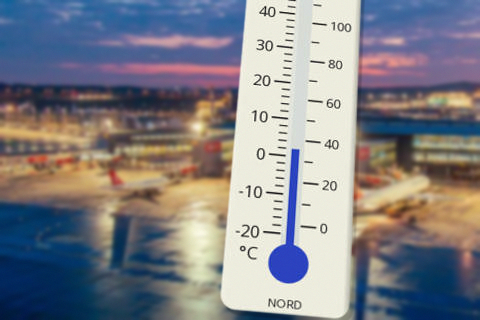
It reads value=2 unit=°C
